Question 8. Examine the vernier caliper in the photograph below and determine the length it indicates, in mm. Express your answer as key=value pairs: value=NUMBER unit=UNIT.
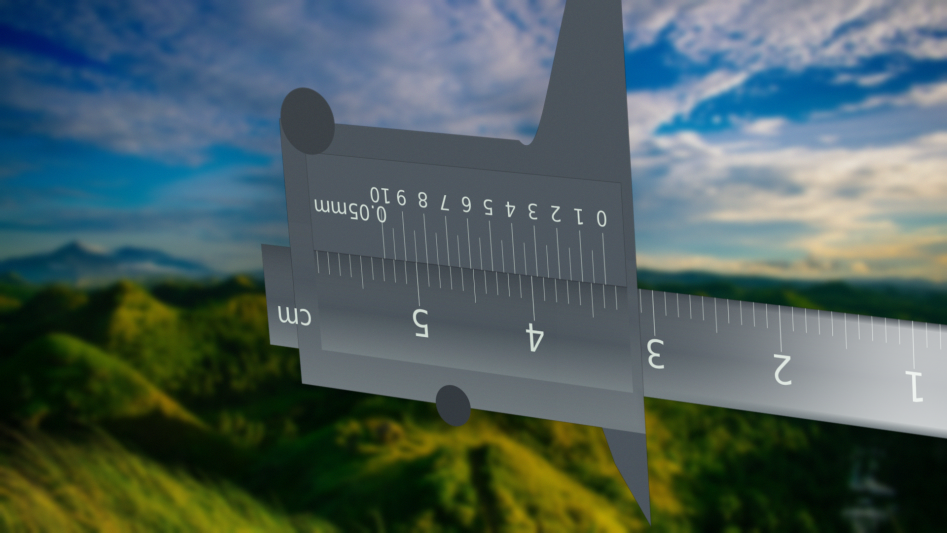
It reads value=33.8 unit=mm
